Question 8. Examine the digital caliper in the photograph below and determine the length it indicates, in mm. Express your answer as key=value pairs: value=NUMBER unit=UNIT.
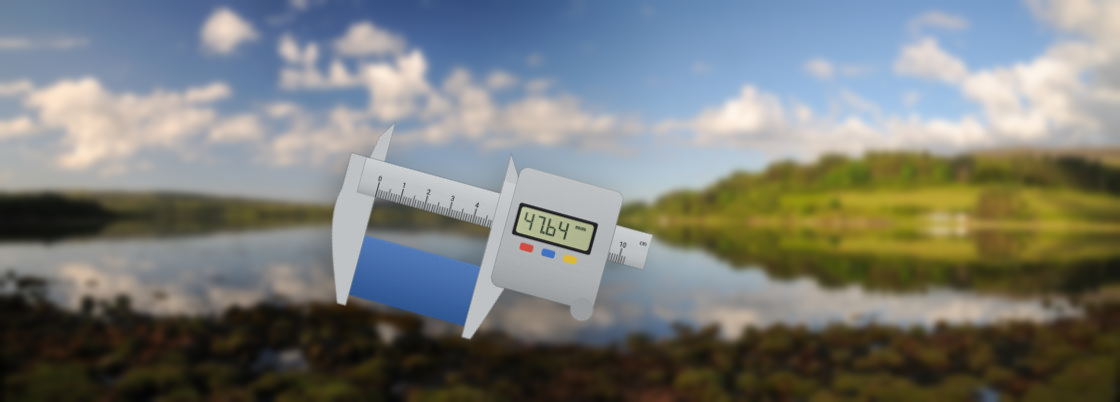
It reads value=47.64 unit=mm
